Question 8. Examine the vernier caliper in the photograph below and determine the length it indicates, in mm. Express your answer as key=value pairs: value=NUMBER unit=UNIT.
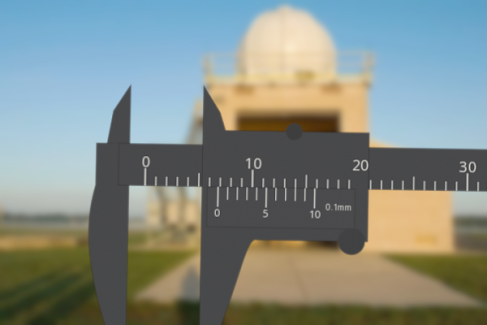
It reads value=6.8 unit=mm
